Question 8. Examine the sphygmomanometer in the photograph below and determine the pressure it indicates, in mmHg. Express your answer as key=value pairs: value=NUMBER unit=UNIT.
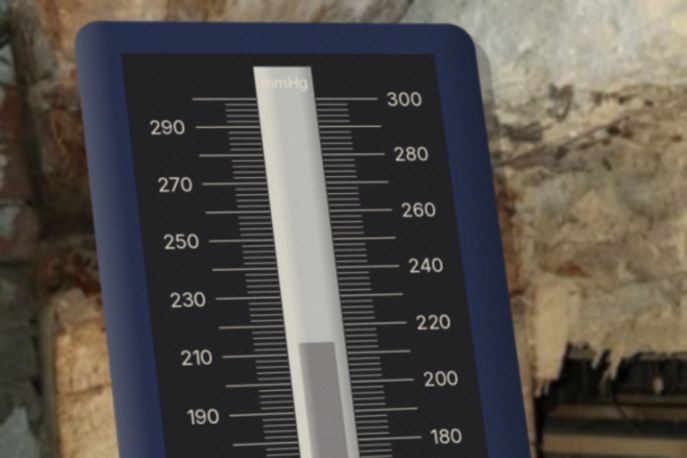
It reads value=214 unit=mmHg
